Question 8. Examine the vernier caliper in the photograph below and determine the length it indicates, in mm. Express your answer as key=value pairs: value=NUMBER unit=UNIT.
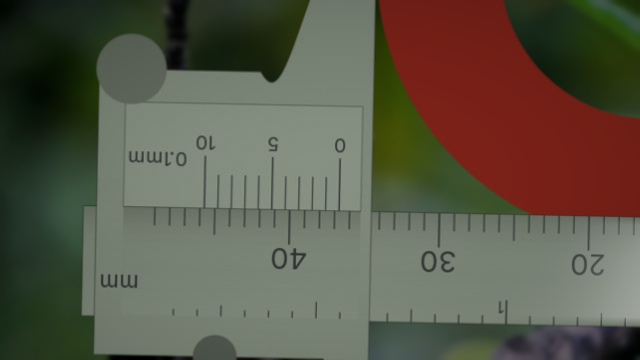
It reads value=36.7 unit=mm
